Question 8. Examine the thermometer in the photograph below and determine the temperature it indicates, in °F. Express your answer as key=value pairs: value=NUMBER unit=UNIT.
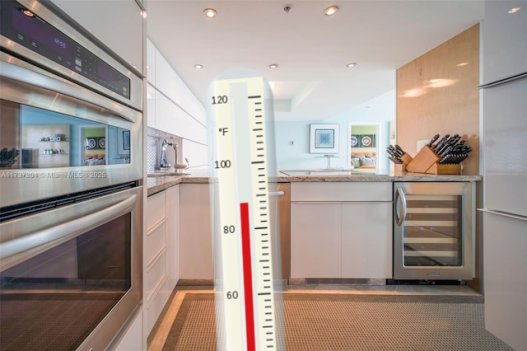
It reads value=88 unit=°F
